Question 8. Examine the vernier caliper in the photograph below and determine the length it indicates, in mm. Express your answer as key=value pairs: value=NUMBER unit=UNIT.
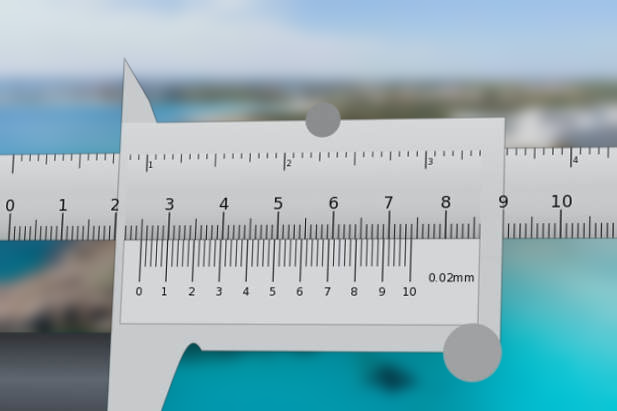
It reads value=25.0 unit=mm
